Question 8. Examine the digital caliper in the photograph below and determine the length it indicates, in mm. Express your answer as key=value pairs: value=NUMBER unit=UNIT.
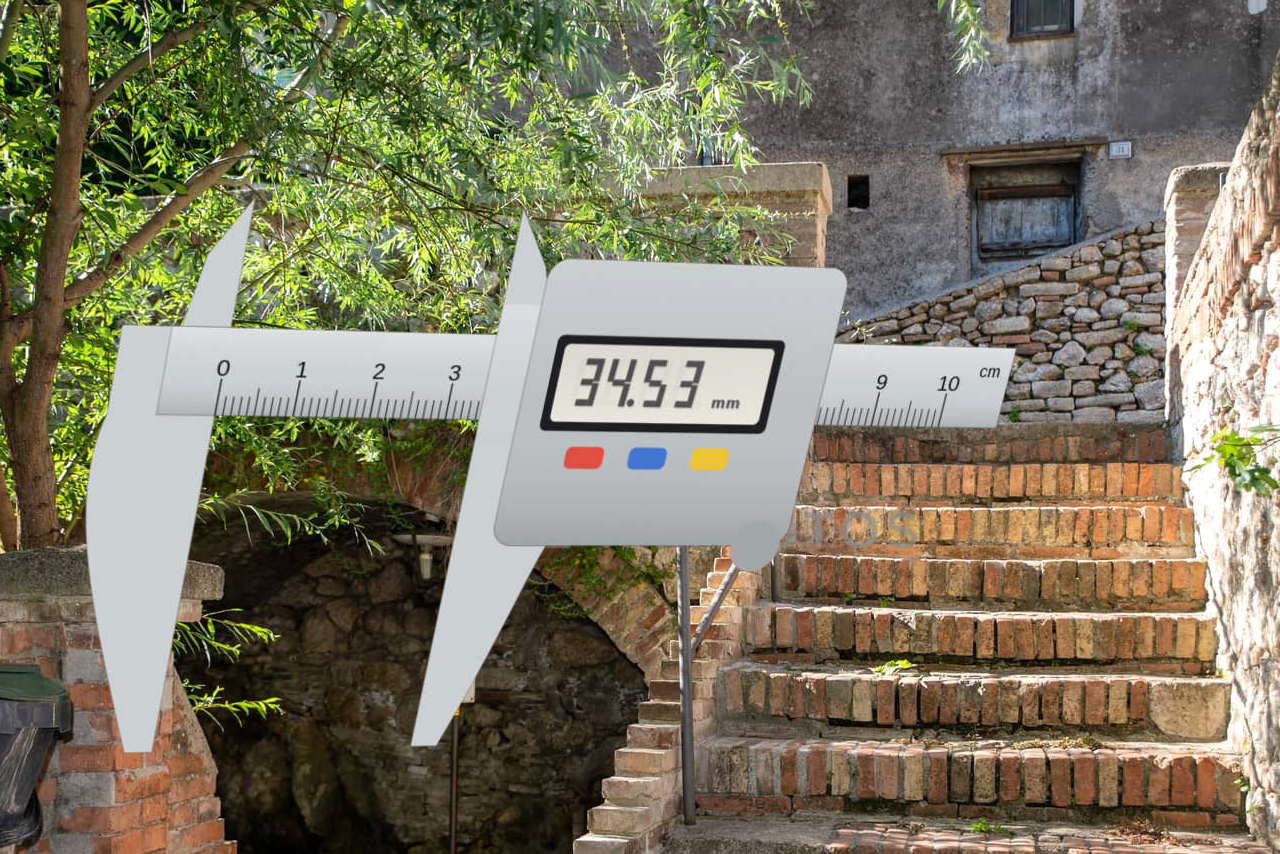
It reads value=34.53 unit=mm
